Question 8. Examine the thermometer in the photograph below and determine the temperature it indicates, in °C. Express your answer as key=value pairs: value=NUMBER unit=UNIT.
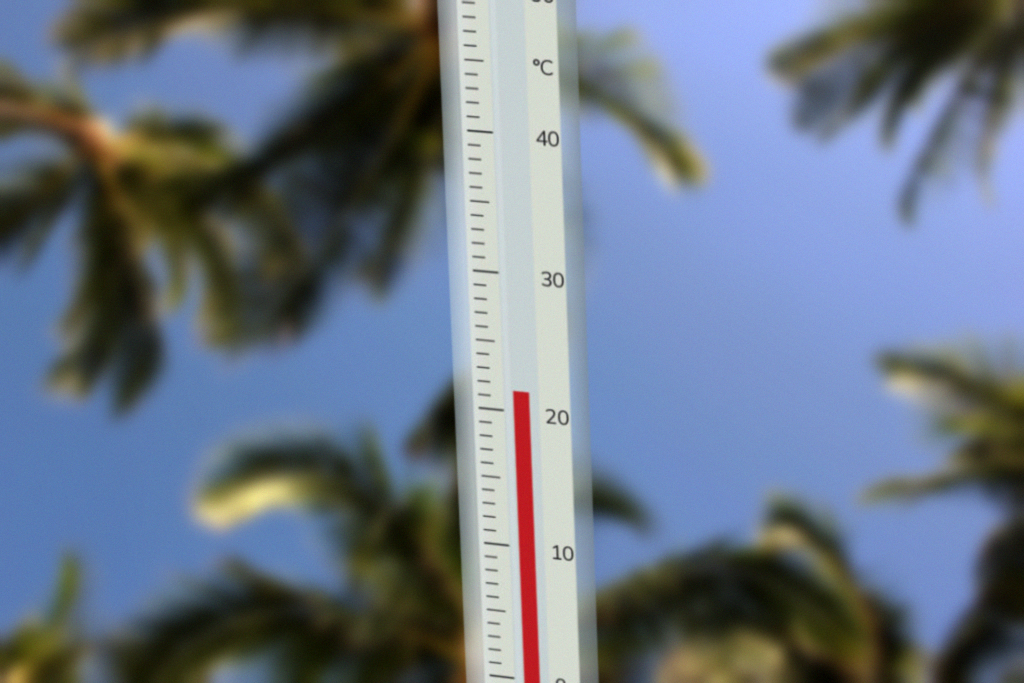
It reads value=21.5 unit=°C
